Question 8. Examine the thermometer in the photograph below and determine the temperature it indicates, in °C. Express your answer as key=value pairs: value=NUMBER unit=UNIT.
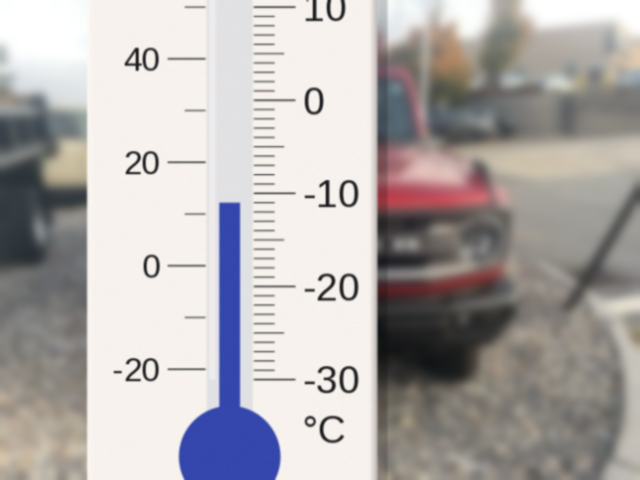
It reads value=-11 unit=°C
